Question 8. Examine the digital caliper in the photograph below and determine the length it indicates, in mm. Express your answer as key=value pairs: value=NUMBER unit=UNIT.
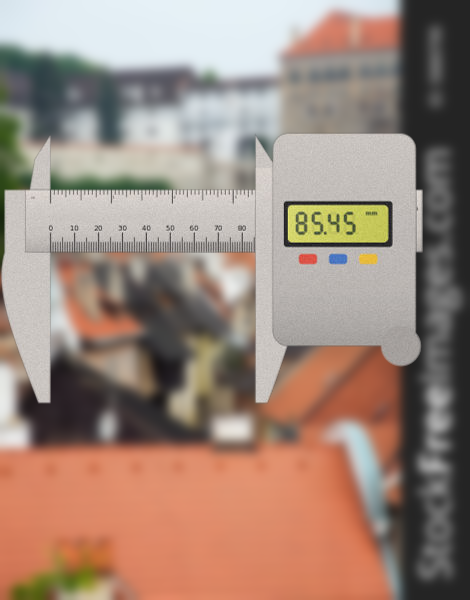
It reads value=85.45 unit=mm
